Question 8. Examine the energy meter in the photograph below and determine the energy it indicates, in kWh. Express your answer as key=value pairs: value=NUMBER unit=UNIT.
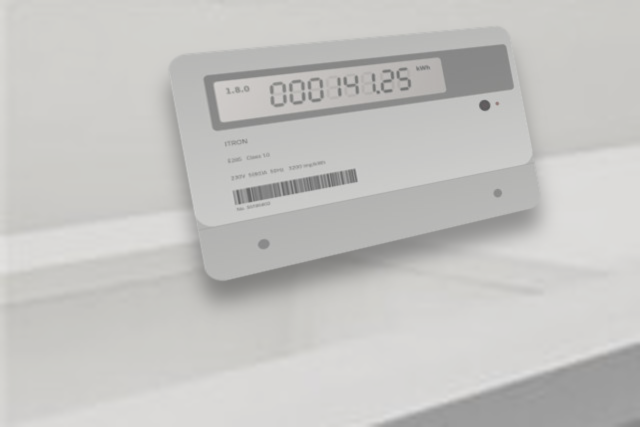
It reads value=141.25 unit=kWh
